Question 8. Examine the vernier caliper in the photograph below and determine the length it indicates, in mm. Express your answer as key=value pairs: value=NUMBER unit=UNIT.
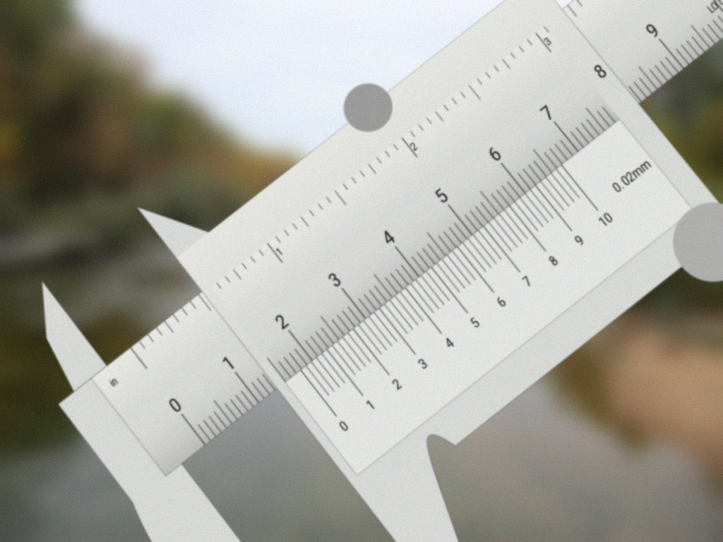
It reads value=17.8 unit=mm
